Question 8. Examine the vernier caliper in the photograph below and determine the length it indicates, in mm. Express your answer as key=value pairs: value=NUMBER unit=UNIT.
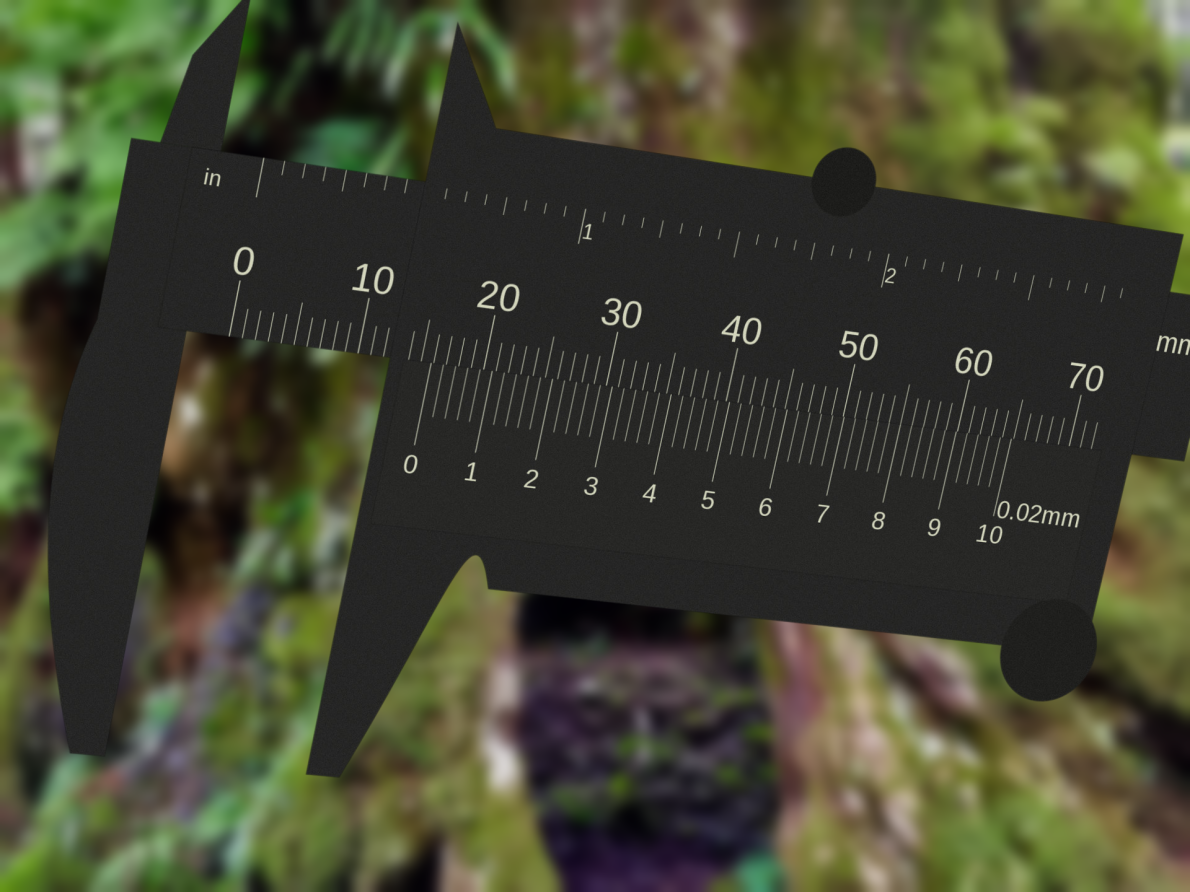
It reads value=15.8 unit=mm
